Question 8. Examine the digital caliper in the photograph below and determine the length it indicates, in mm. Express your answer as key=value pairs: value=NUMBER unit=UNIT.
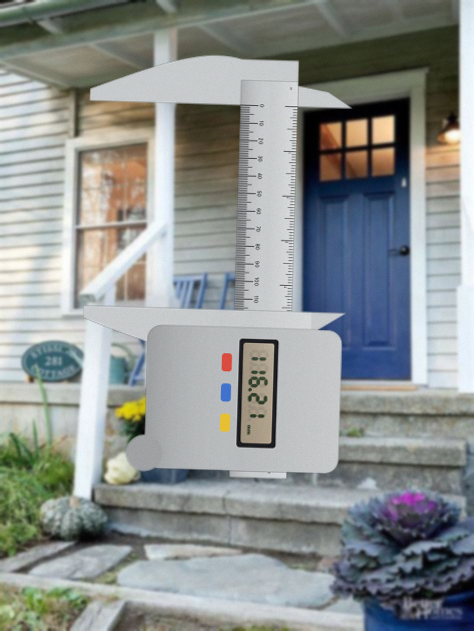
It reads value=116.21 unit=mm
